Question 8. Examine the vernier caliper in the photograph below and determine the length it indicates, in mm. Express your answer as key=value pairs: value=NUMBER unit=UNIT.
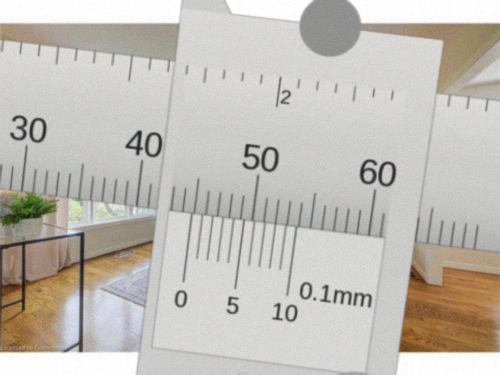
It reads value=44.8 unit=mm
